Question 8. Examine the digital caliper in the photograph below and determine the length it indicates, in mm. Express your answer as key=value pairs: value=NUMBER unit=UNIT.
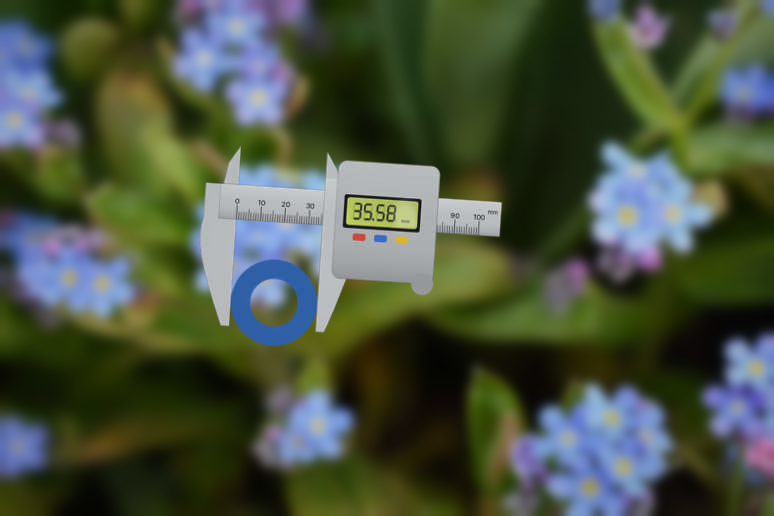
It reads value=35.58 unit=mm
